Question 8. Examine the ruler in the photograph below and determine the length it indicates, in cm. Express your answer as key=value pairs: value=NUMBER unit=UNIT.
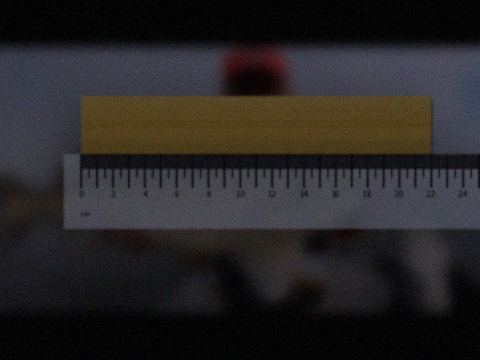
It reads value=22 unit=cm
